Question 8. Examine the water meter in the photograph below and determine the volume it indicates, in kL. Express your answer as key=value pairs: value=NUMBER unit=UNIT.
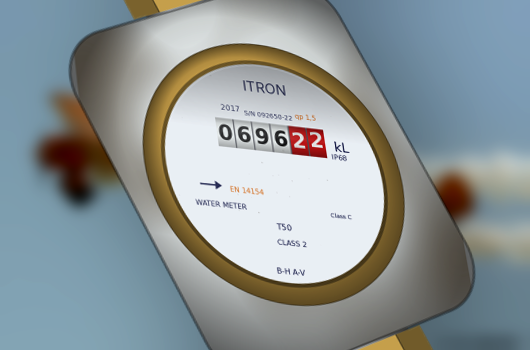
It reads value=696.22 unit=kL
